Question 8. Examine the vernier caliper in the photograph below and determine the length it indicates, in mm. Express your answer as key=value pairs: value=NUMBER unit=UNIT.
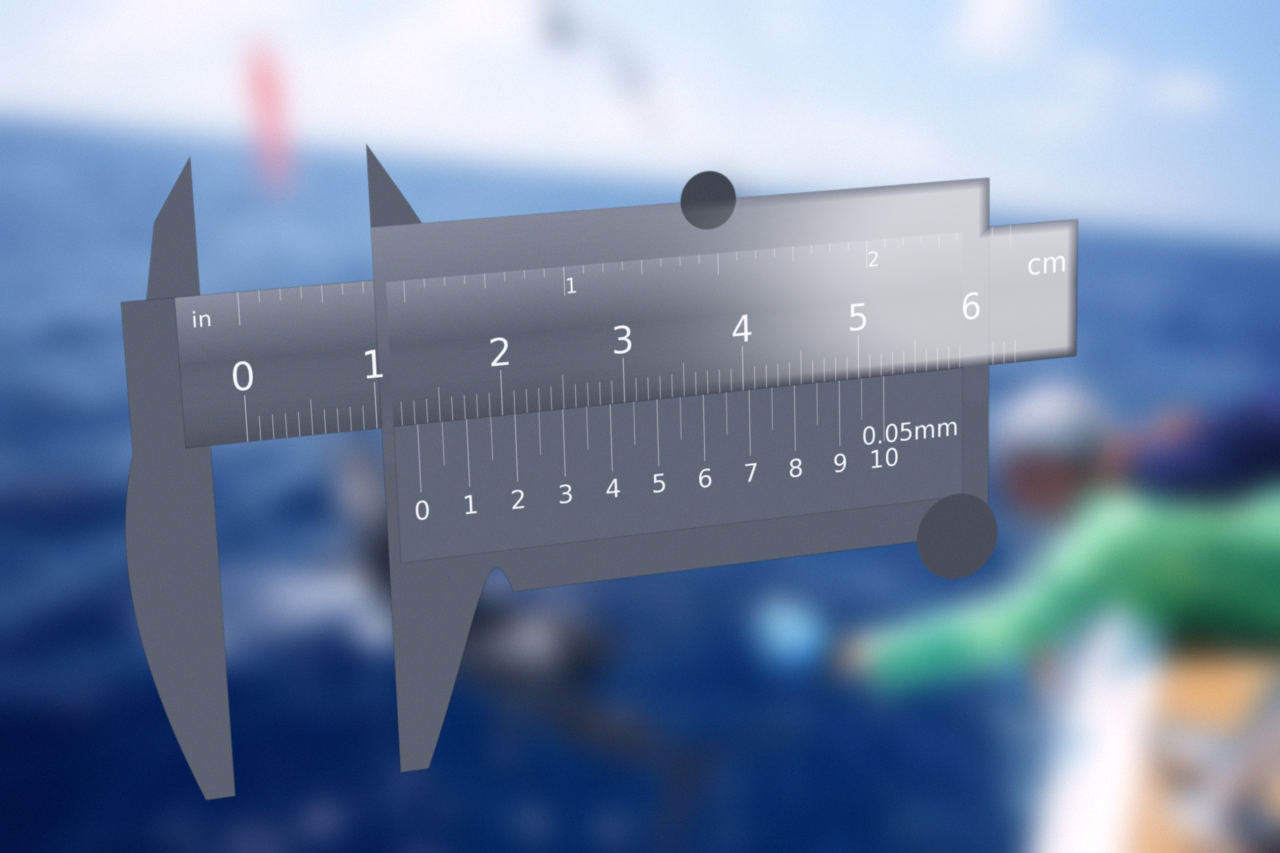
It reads value=13.2 unit=mm
